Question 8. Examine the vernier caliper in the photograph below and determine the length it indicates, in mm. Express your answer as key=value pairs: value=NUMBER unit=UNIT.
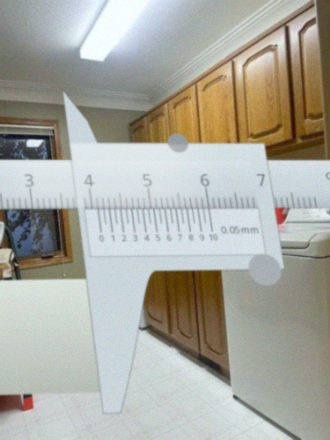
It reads value=41.0 unit=mm
